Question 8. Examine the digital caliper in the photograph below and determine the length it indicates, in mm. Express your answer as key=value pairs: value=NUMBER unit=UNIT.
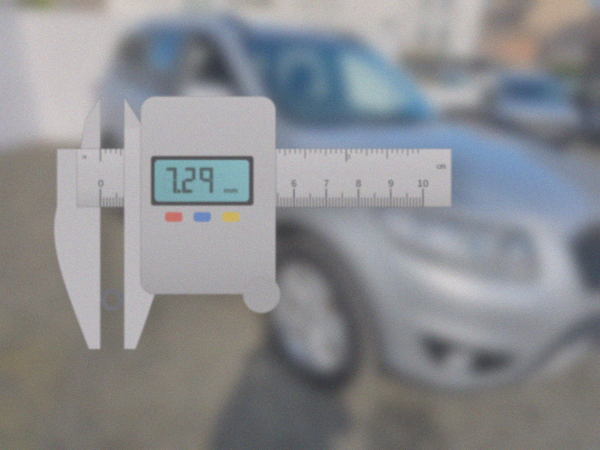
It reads value=7.29 unit=mm
